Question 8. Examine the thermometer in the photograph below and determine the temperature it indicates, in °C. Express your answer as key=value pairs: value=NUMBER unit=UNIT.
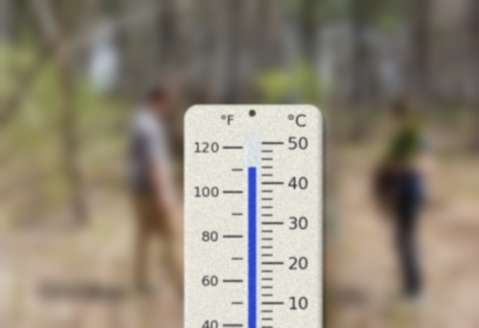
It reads value=44 unit=°C
